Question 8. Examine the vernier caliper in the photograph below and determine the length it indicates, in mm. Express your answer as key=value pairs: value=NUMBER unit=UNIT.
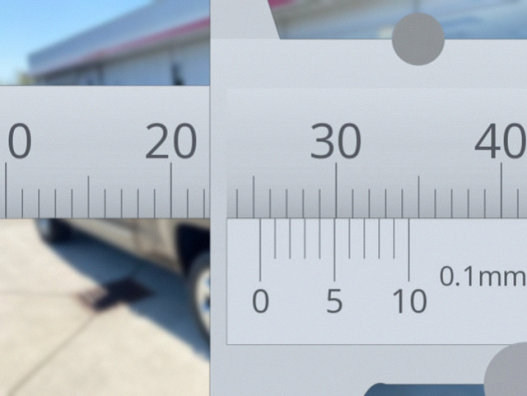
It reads value=25.4 unit=mm
